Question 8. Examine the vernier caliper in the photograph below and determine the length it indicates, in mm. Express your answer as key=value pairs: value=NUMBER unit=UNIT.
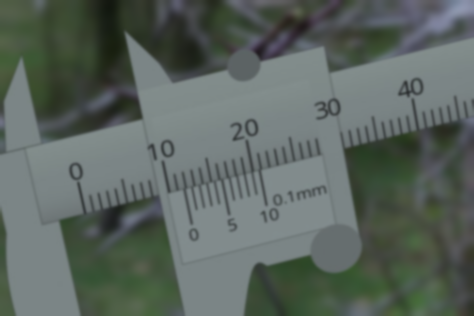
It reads value=11.8 unit=mm
